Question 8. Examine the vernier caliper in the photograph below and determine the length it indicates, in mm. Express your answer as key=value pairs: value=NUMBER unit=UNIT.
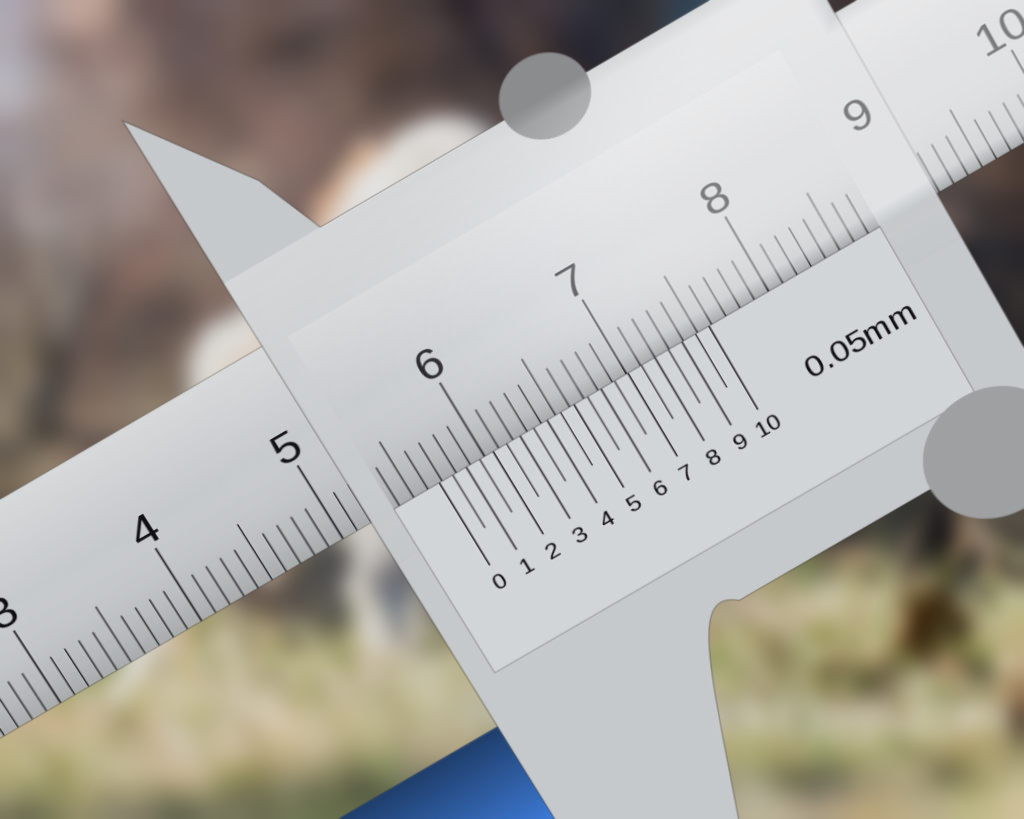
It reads value=56.8 unit=mm
